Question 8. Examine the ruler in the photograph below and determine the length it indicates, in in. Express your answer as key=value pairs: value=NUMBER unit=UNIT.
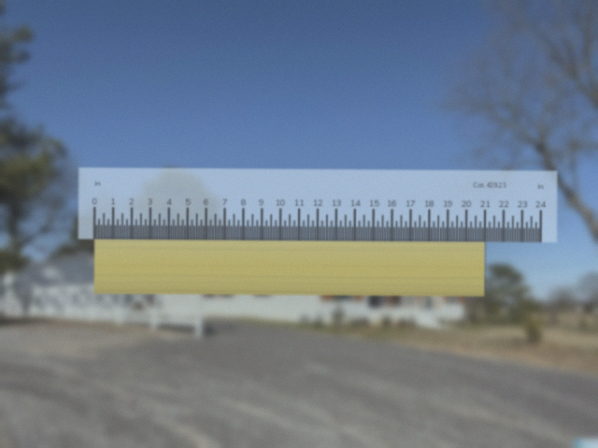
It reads value=21 unit=in
